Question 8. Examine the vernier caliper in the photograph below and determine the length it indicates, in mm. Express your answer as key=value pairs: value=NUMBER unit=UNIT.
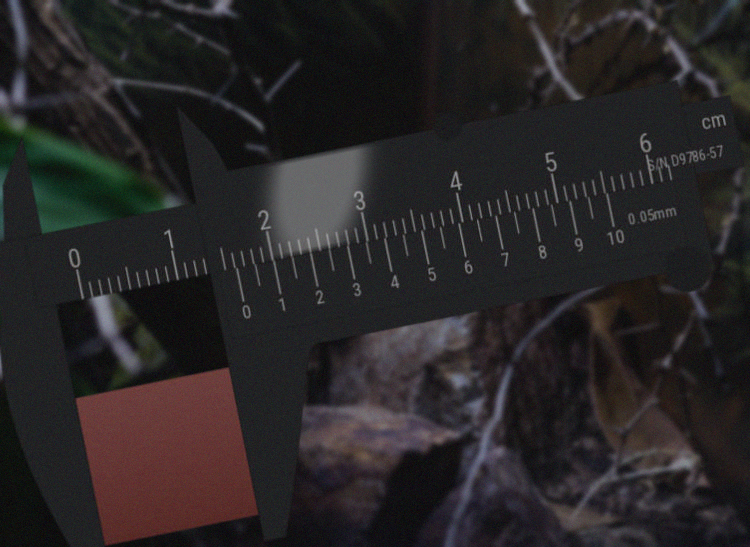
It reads value=16.2 unit=mm
